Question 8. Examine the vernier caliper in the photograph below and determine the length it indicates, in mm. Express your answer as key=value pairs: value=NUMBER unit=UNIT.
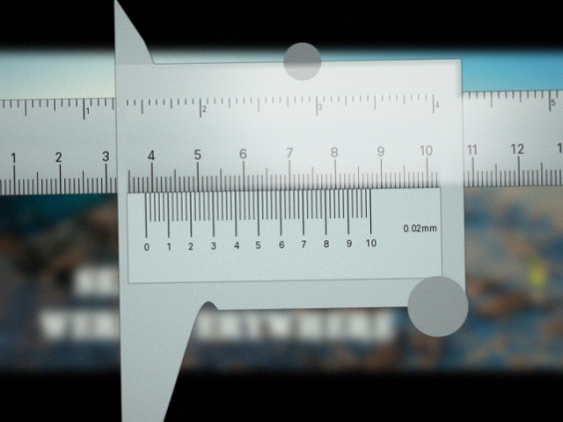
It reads value=38.5 unit=mm
